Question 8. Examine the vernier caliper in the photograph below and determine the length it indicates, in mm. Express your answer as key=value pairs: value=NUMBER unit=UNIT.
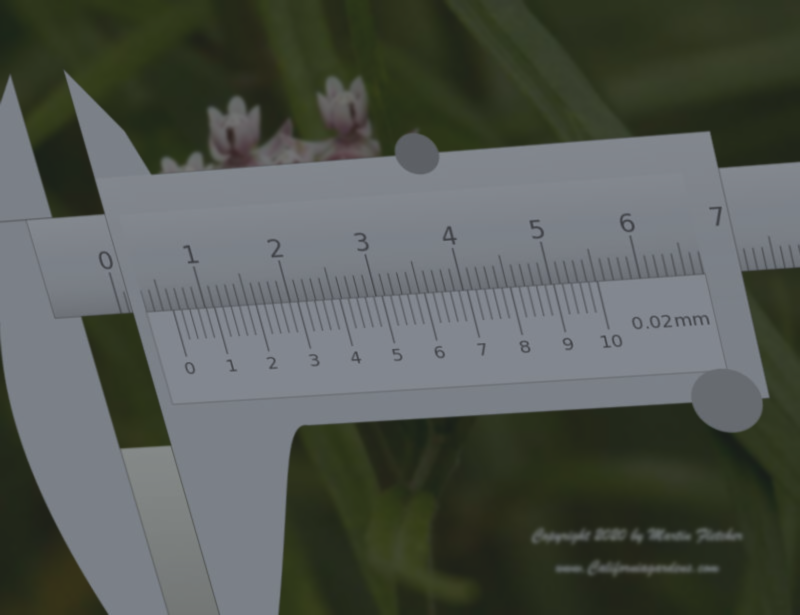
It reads value=6.2 unit=mm
